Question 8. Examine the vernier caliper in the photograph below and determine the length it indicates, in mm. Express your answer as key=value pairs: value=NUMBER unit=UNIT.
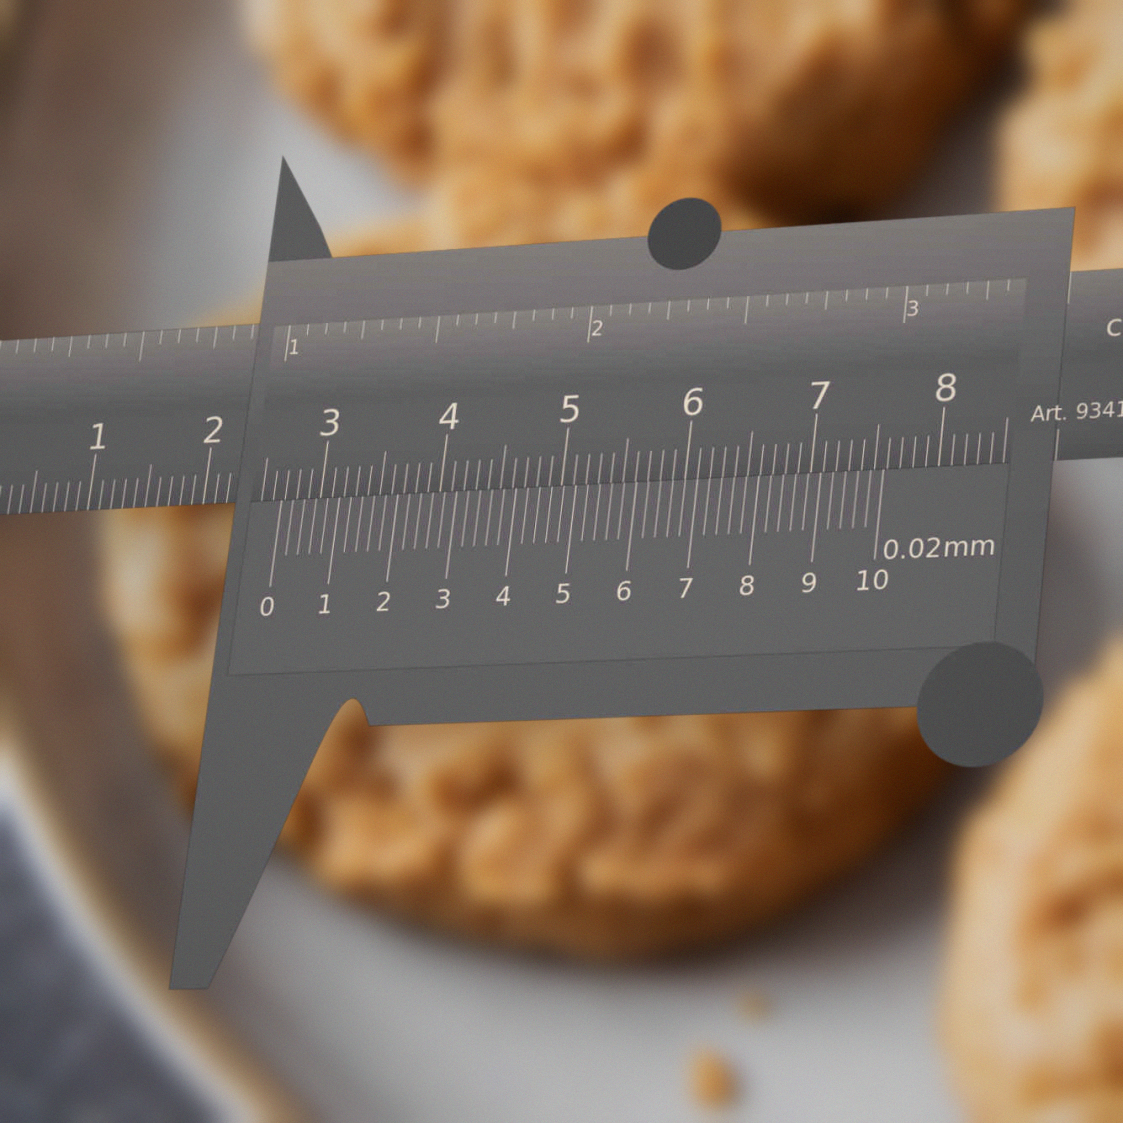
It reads value=26.7 unit=mm
